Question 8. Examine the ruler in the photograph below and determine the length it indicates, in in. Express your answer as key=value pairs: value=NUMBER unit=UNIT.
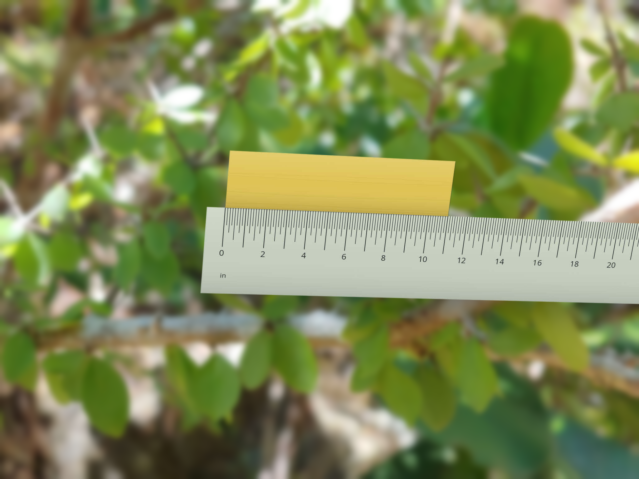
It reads value=11 unit=in
